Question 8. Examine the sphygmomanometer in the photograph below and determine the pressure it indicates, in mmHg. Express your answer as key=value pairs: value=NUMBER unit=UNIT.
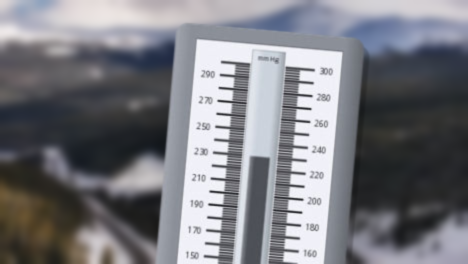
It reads value=230 unit=mmHg
